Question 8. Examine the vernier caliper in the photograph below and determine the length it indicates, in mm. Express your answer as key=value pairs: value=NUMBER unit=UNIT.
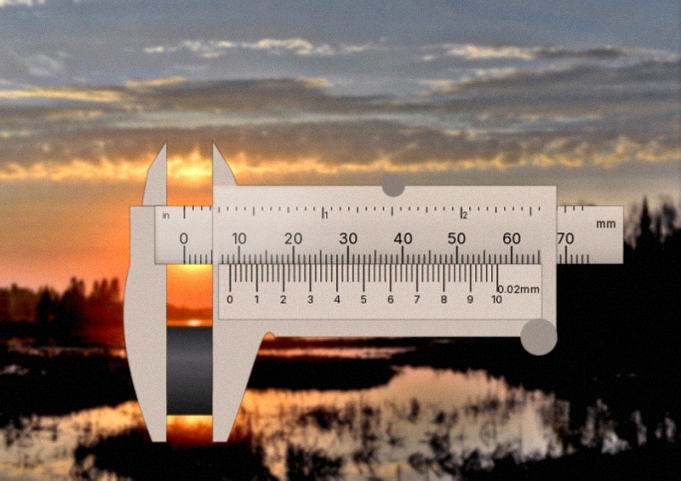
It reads value=8.4 unit=mm
